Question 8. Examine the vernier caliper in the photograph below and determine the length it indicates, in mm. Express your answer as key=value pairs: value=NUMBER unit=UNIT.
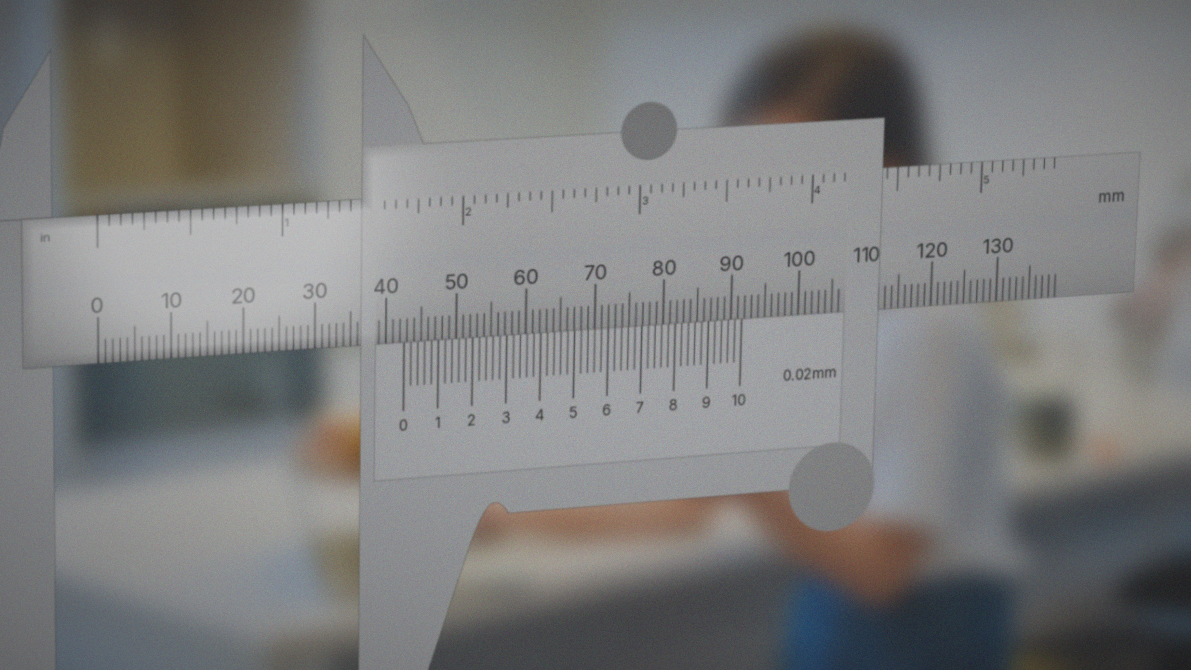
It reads value=42.6 unit=mm
